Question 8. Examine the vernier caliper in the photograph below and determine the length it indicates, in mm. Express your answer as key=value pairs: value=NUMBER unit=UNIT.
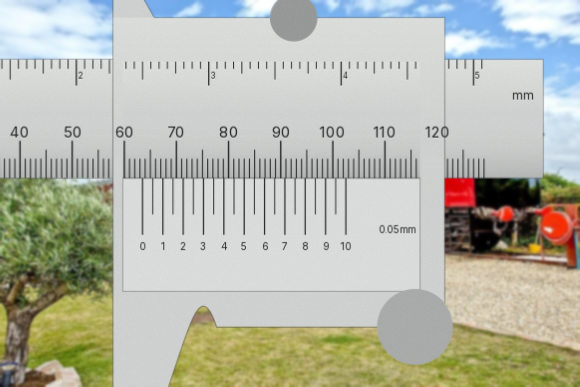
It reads value=63.5 unit=mm
